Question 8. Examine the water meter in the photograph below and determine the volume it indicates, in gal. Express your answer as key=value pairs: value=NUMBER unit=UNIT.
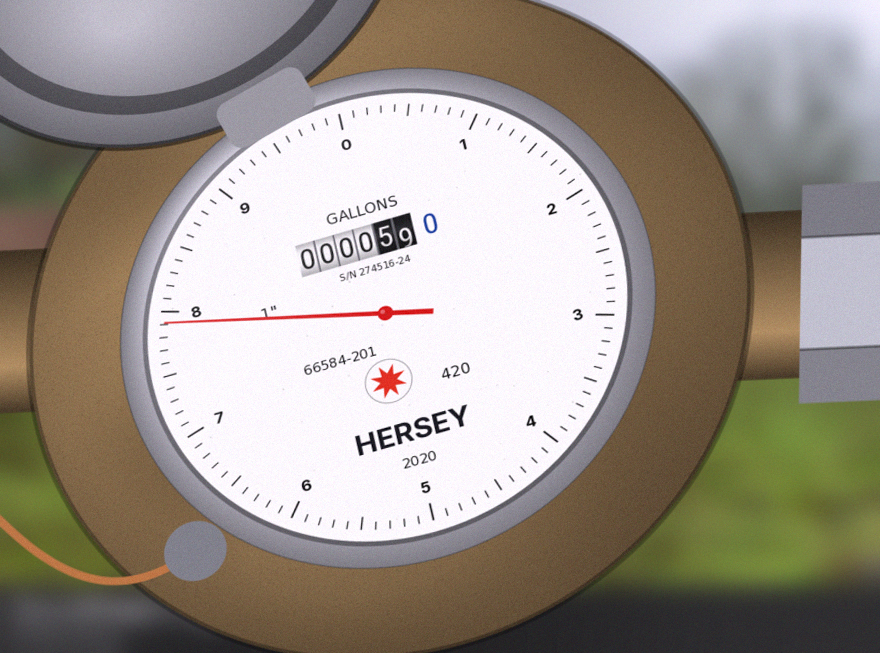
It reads value=587.9 unit=gal
